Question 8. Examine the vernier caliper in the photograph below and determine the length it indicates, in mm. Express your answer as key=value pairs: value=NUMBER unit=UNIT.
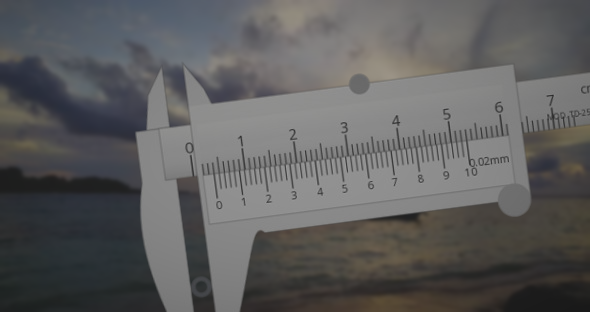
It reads value=4.0 unit=mm
